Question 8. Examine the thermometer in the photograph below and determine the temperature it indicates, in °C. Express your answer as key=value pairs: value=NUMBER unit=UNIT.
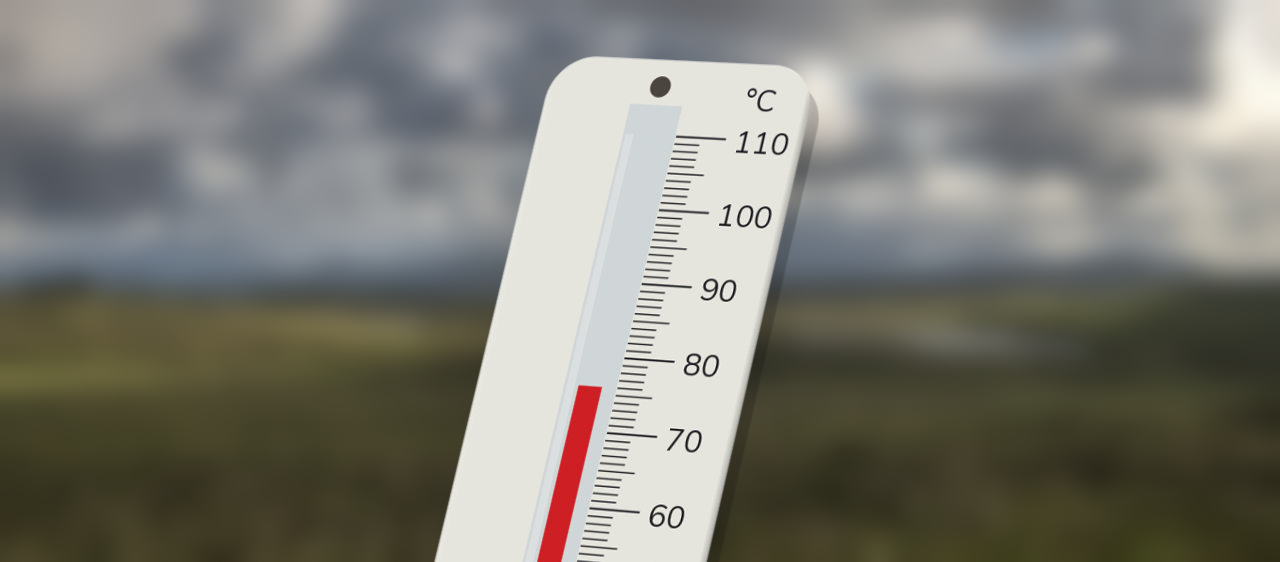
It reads value=76 unit=°C
